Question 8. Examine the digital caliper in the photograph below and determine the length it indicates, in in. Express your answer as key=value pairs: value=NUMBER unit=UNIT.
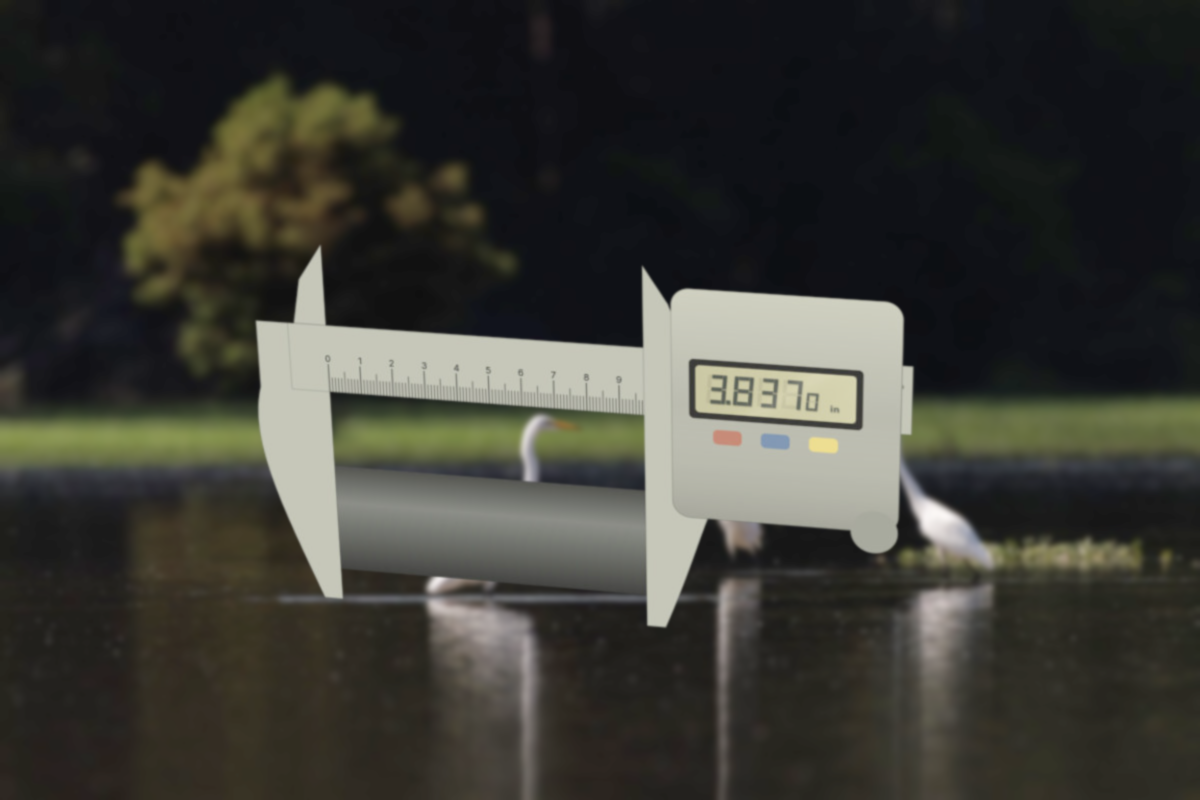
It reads value=3.8370 unit=in
